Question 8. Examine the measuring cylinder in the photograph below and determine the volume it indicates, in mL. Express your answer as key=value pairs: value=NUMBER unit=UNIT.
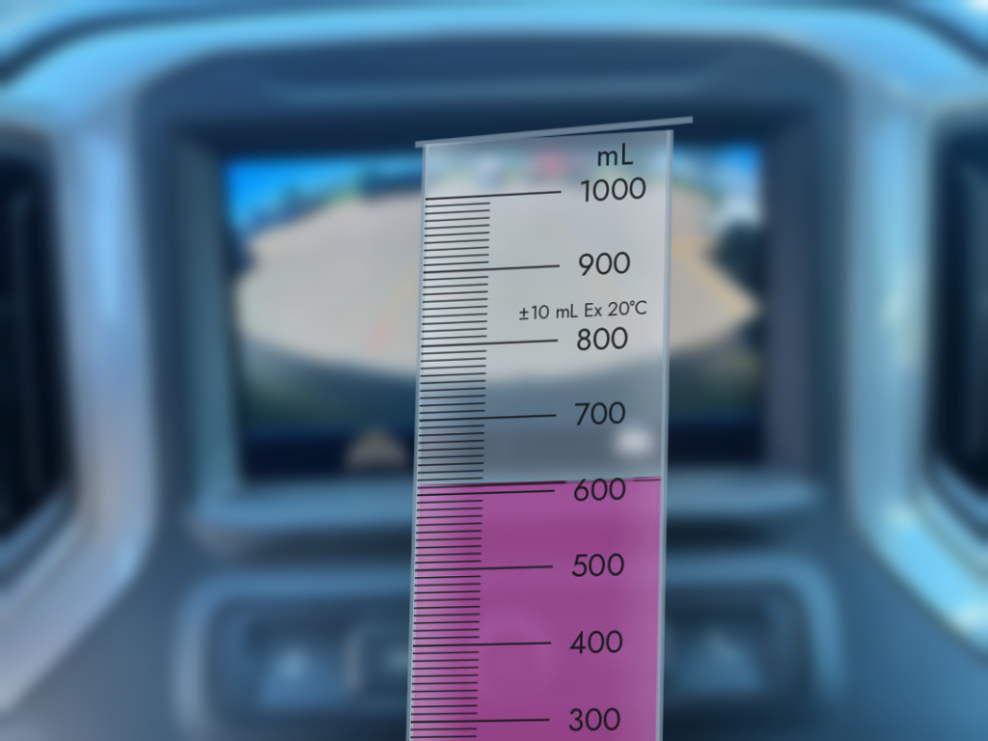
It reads value=610 unit=mL
